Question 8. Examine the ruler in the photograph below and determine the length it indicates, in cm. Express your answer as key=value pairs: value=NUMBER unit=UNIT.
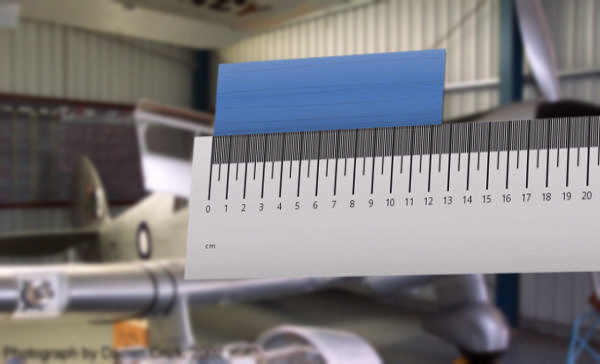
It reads value=12.5 unit=cm
